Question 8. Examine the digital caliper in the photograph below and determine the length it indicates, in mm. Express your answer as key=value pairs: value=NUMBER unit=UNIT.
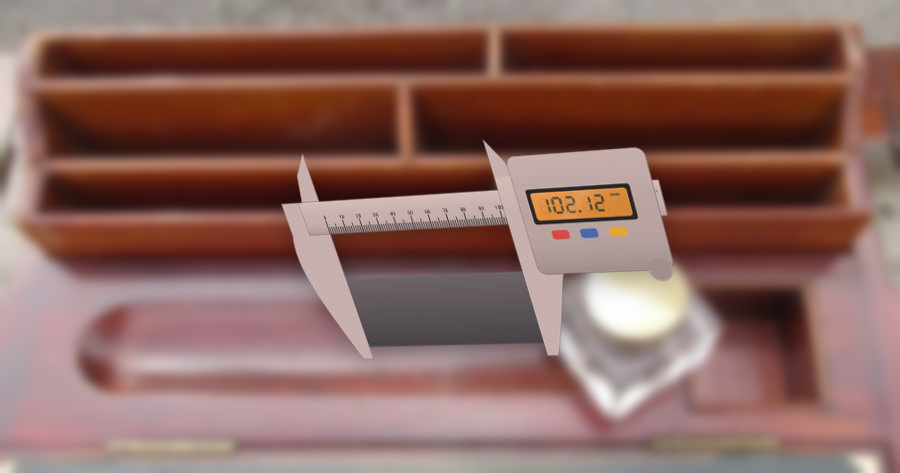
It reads value=102.12 unit=mm
